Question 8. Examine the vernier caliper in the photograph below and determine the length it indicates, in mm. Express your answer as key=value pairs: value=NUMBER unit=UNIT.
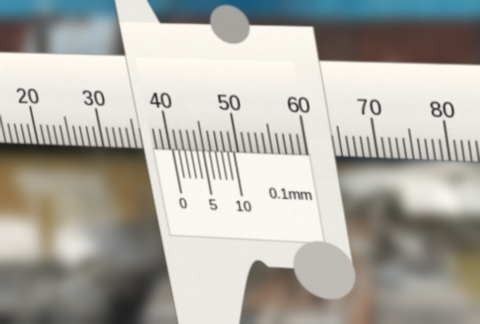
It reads value=40.4 unit=mm
